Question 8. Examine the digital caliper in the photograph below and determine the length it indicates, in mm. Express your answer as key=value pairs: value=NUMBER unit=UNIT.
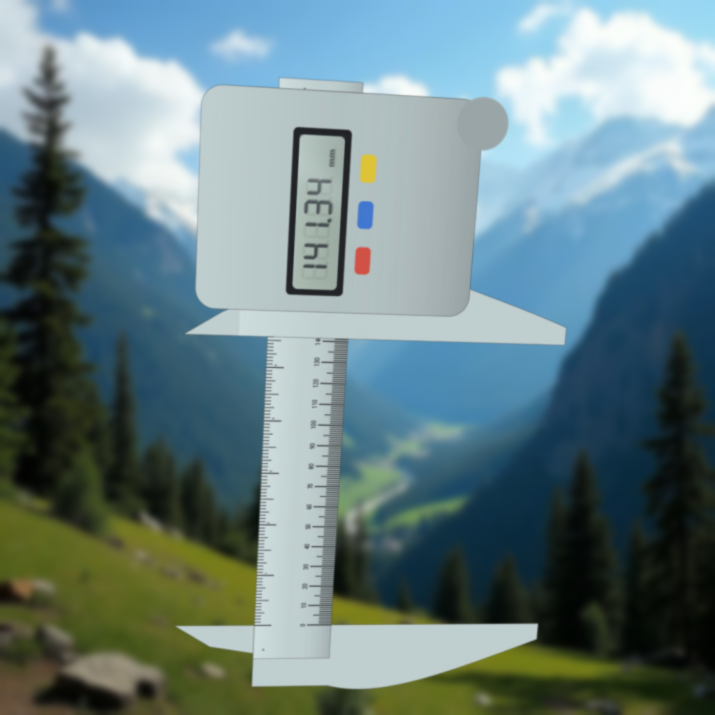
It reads value=141.34 unit=mm
